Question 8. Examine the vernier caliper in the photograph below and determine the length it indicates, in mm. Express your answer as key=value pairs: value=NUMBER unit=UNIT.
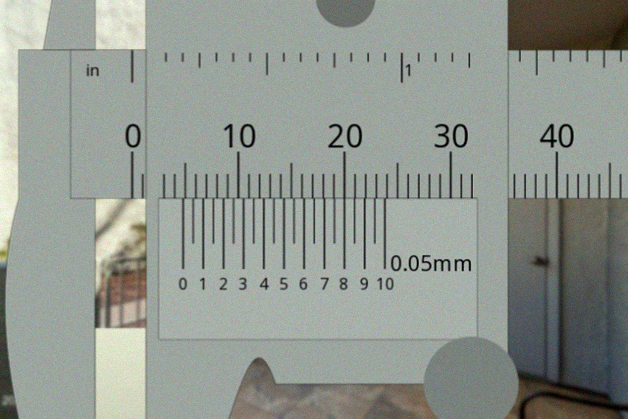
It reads value=4.8 unit=mm
